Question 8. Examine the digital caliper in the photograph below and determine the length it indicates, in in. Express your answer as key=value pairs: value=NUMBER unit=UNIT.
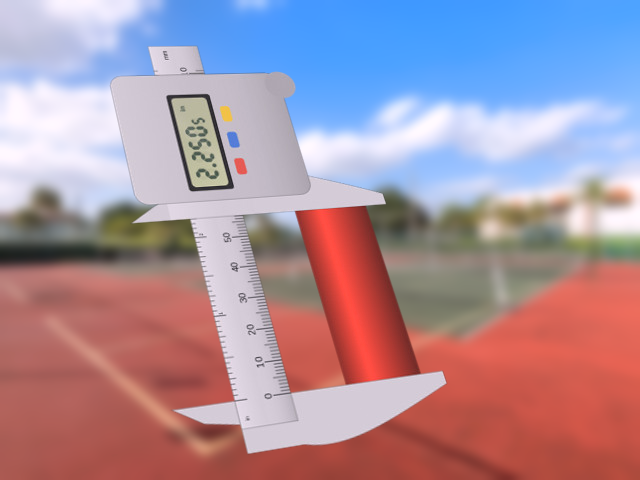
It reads value=2.2505 unit=in
